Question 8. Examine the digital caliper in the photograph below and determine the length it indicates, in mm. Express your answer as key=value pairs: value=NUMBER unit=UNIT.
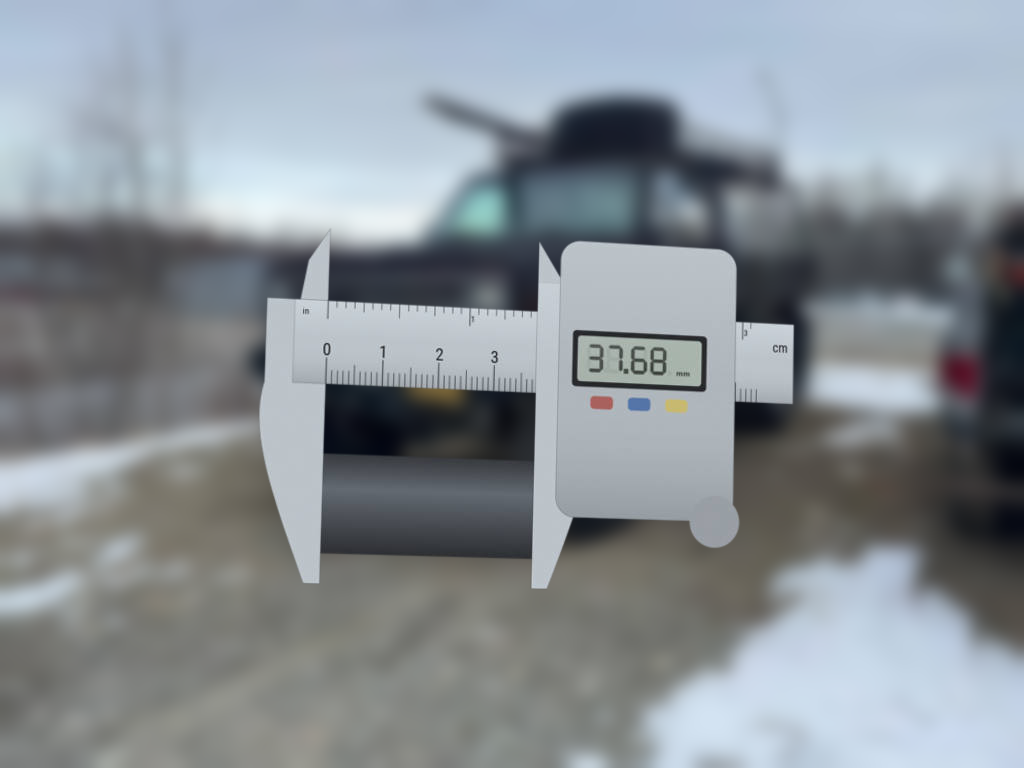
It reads value=37.68 unit=mm
